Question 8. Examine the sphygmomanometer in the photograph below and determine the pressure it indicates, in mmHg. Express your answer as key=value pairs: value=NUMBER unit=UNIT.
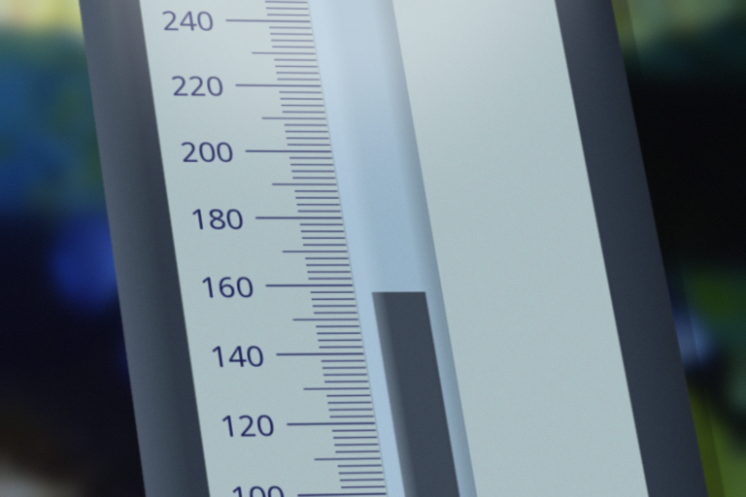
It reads value=158 unit=mmHg
